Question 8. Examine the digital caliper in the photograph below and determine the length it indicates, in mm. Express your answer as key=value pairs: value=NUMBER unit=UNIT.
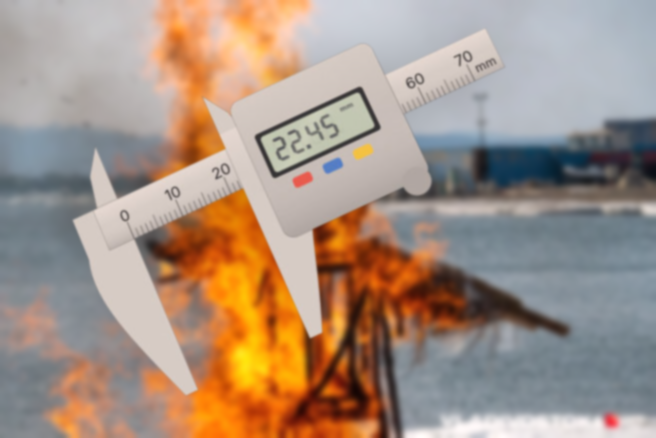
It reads value=22.45 unit=mm
